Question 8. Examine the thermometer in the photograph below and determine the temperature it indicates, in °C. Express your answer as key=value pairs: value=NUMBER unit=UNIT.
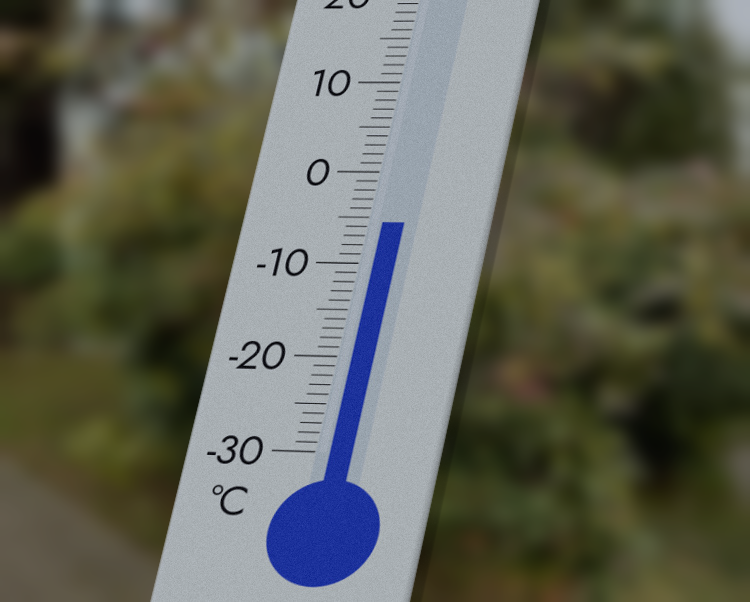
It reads value=-5.5 unit=°C
